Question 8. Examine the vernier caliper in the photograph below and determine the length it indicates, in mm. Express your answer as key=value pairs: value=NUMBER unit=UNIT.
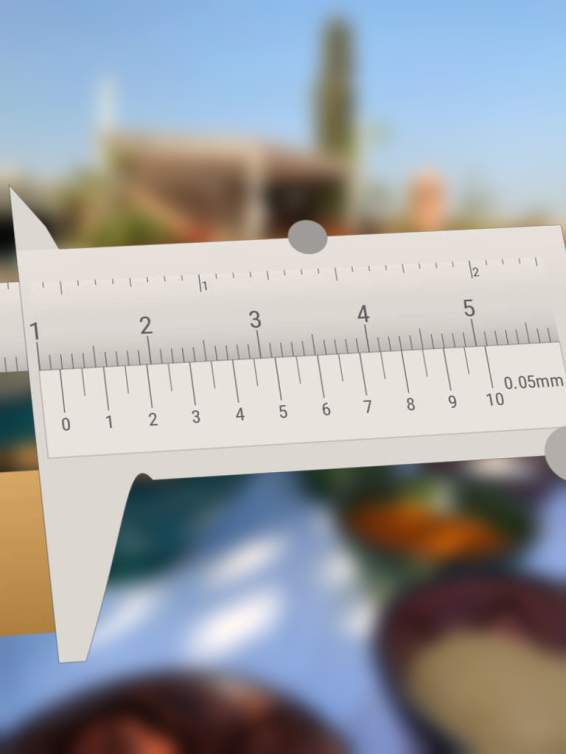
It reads value=11.8 unit=mm
